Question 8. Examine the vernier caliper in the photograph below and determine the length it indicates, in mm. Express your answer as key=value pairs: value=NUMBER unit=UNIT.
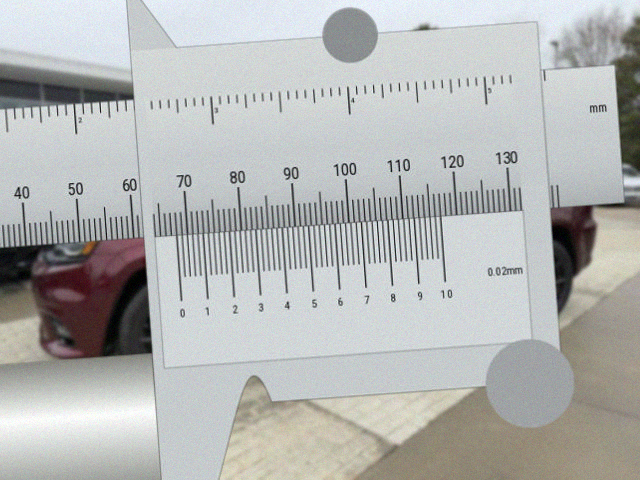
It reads value=68.0 unit=mm
